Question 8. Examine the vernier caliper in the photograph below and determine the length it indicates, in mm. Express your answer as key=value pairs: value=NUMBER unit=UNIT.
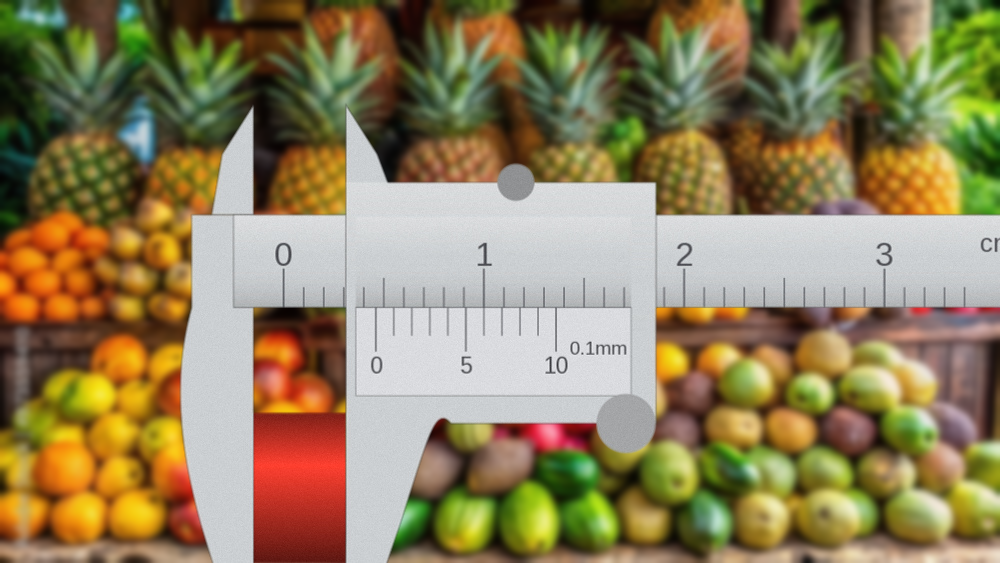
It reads value=4.6 unit=mm
